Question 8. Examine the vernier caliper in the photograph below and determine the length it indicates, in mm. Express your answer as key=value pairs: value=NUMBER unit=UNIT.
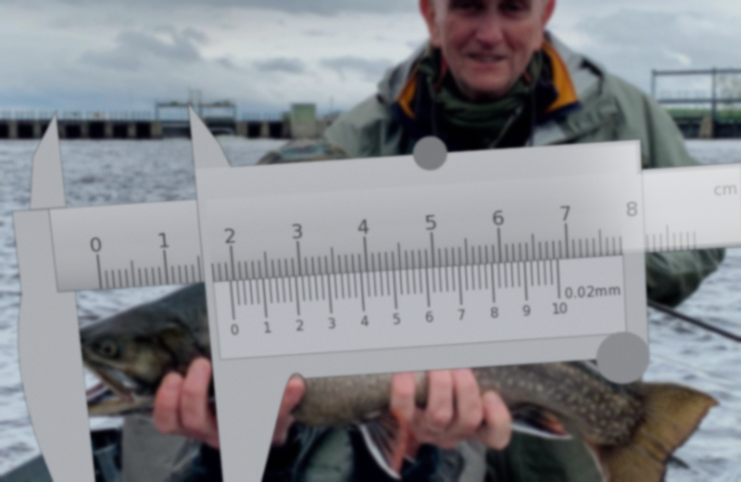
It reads value=19.5 unit=mm
